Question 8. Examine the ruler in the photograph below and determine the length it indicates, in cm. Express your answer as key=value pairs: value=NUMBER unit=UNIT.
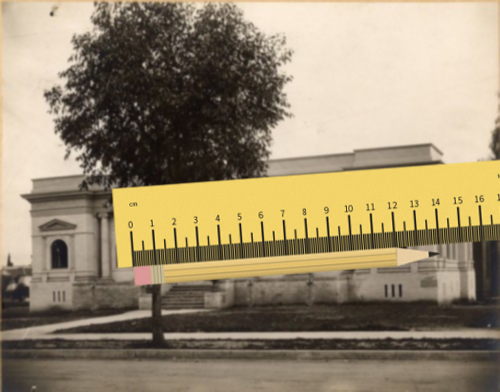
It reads value=14 unit=cm
